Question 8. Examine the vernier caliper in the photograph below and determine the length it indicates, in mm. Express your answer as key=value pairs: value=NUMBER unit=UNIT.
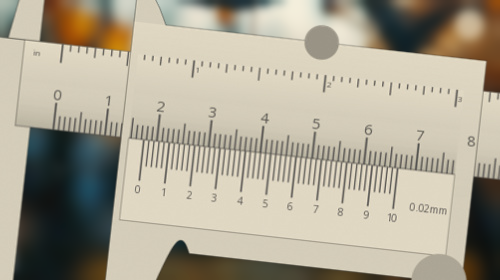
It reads value=17.5 unit=mm
